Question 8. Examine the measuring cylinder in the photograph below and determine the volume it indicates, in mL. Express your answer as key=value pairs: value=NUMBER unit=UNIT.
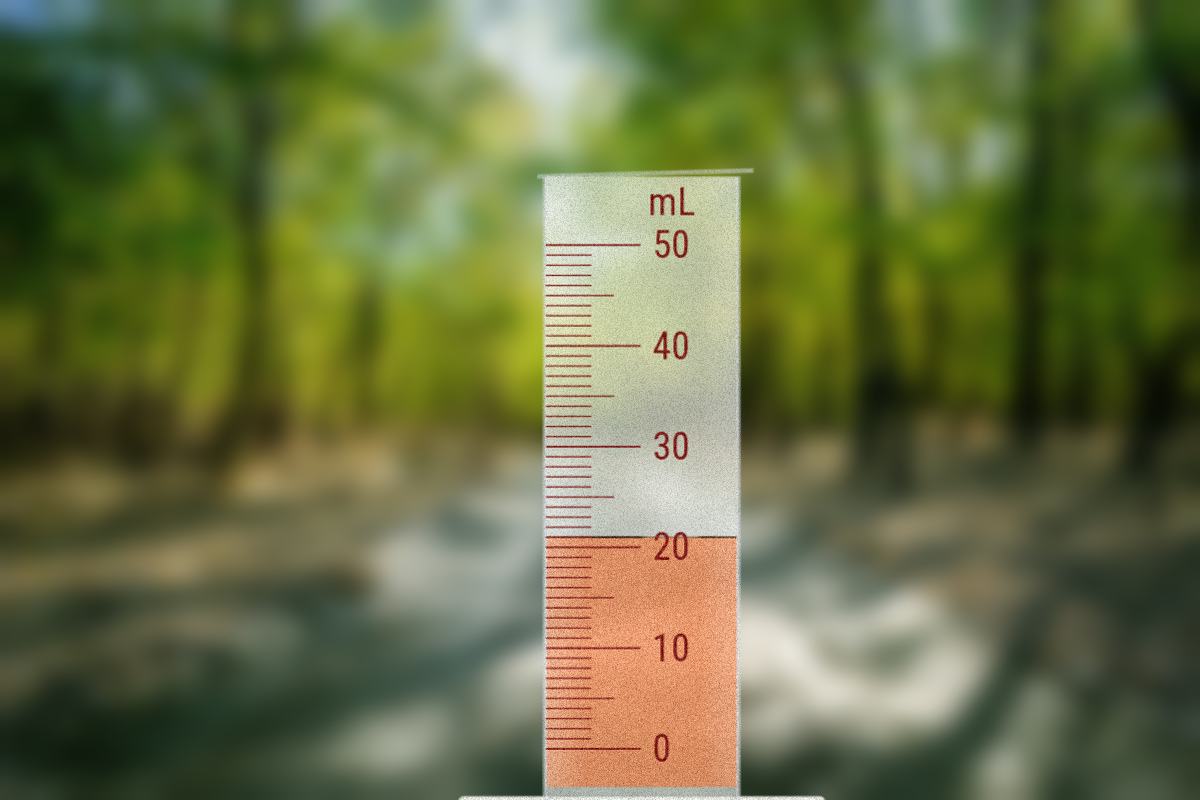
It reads value=21 unit=mL
